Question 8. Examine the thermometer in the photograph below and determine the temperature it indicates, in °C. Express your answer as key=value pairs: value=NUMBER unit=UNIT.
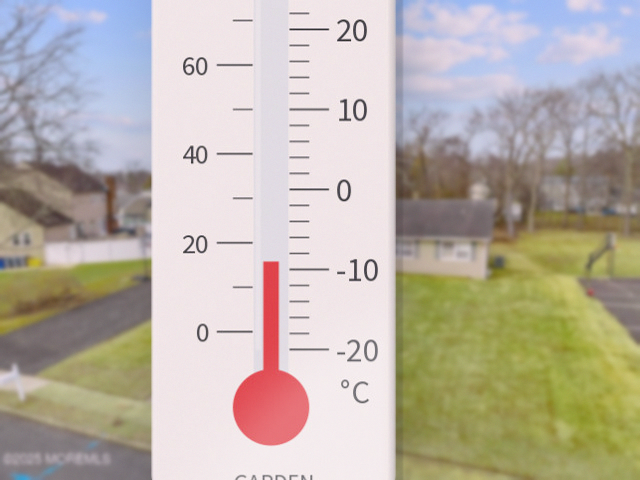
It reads value=-9 unit=°C
